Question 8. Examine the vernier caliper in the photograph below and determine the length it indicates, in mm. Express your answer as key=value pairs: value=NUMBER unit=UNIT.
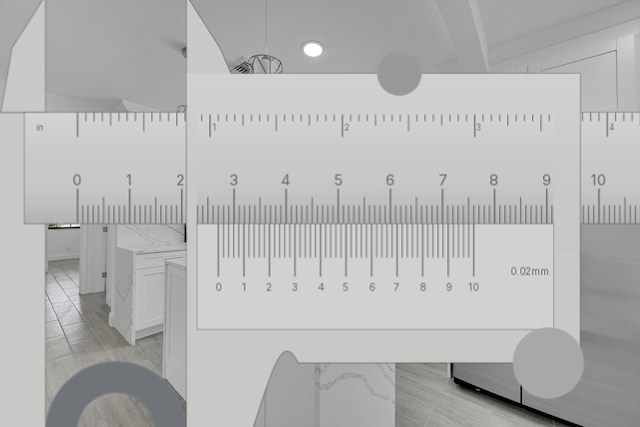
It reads value=27.0 unit=mm
